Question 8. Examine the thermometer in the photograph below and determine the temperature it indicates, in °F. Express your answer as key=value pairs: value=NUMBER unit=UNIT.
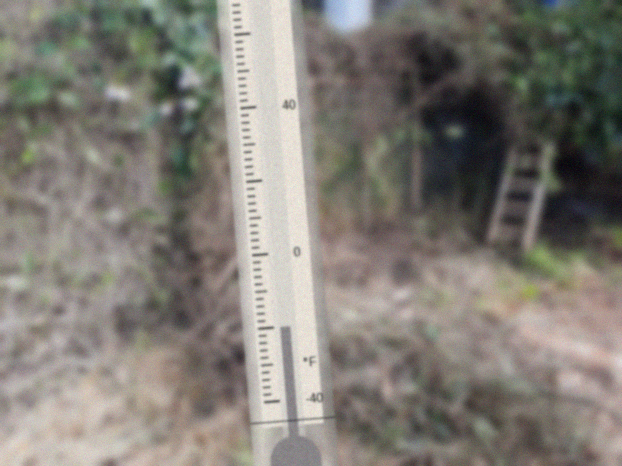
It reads value=-20 unit=°F
